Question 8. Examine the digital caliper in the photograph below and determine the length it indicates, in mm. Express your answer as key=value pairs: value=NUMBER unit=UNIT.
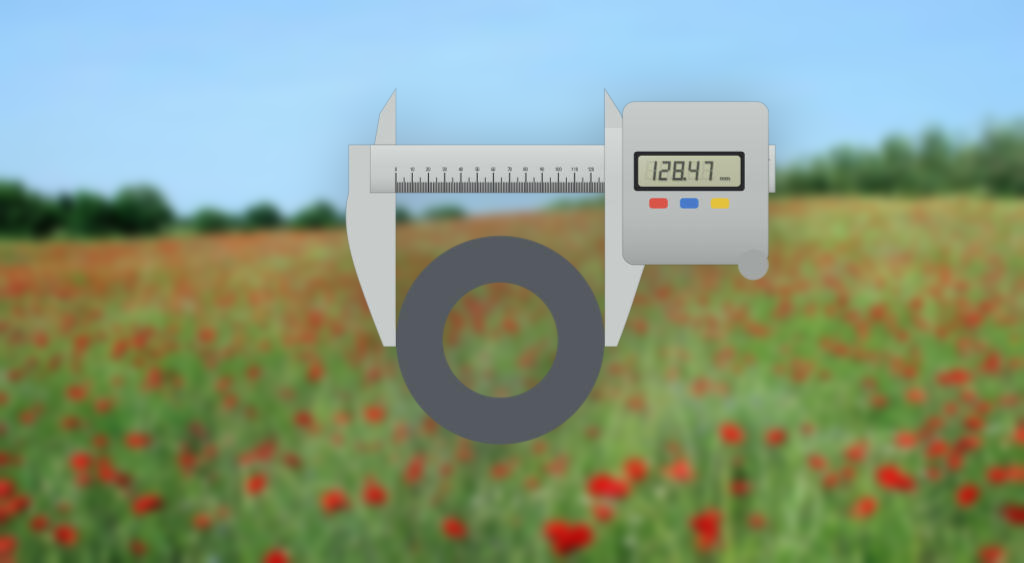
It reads value=128.47 unit=mm
